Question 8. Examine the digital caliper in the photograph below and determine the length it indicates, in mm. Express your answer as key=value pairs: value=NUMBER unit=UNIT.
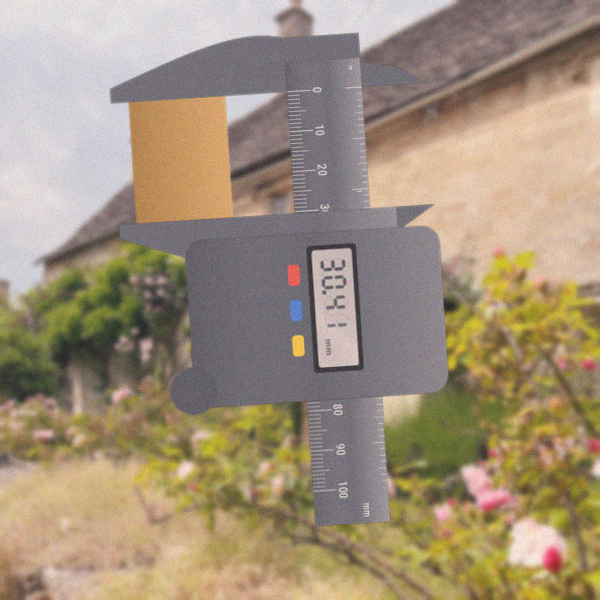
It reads value=30.41 unit=mm
